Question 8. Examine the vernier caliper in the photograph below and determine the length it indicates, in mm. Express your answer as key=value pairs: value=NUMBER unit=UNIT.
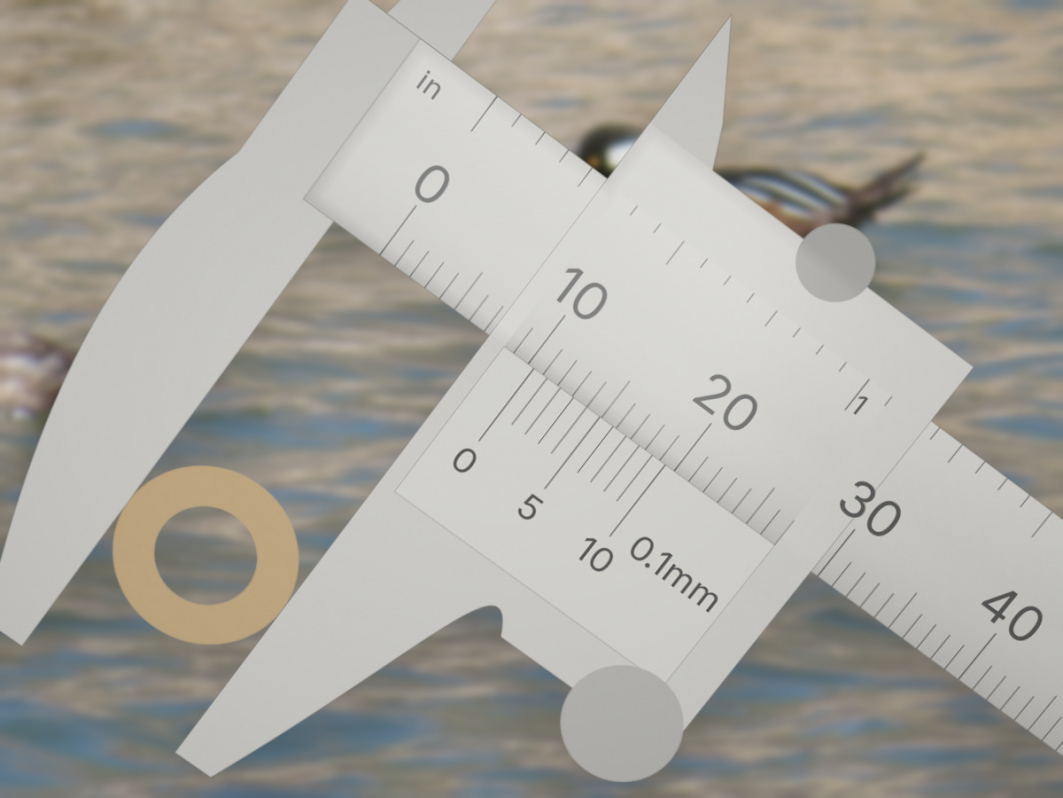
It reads value=10.4 unit=mm
